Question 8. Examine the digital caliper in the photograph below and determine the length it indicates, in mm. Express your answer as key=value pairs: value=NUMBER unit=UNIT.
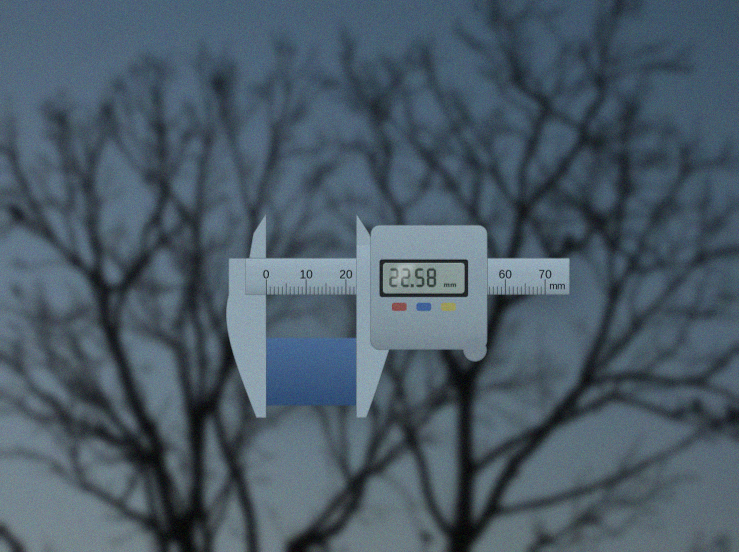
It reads value=22.58 unit=mm
